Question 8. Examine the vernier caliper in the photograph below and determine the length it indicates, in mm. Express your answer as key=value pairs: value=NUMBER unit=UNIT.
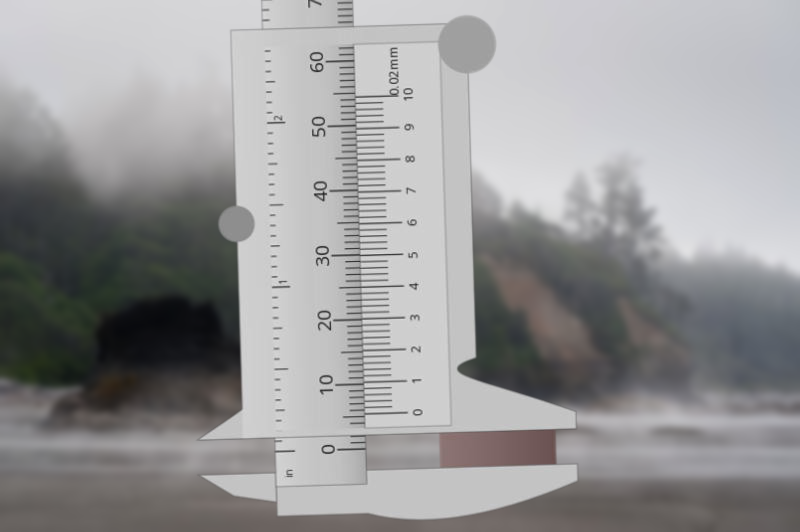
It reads value=5.4 unit=mm
